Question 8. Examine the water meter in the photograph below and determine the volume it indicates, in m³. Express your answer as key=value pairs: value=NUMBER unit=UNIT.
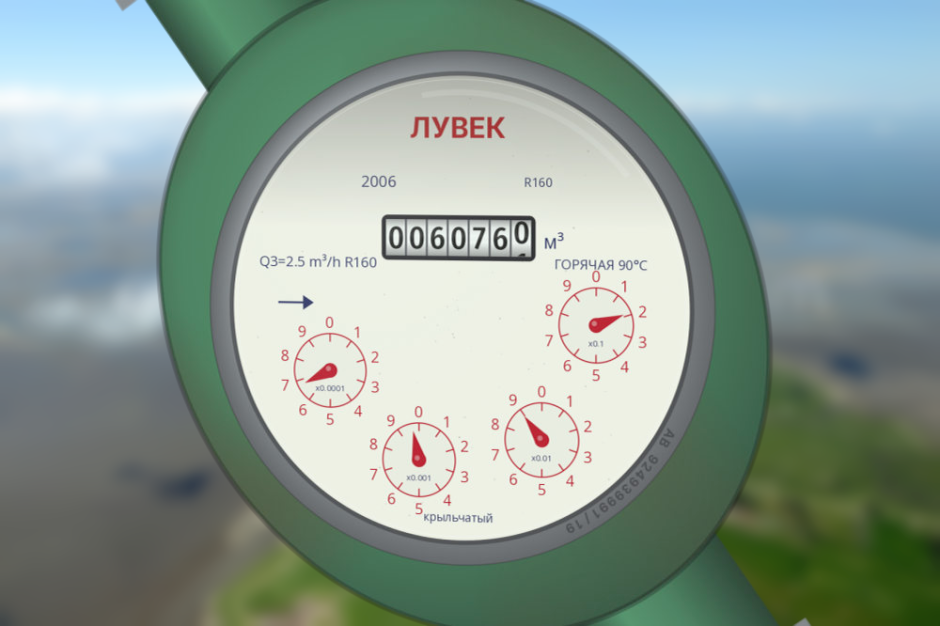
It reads value=60760.1896 unit=m³
